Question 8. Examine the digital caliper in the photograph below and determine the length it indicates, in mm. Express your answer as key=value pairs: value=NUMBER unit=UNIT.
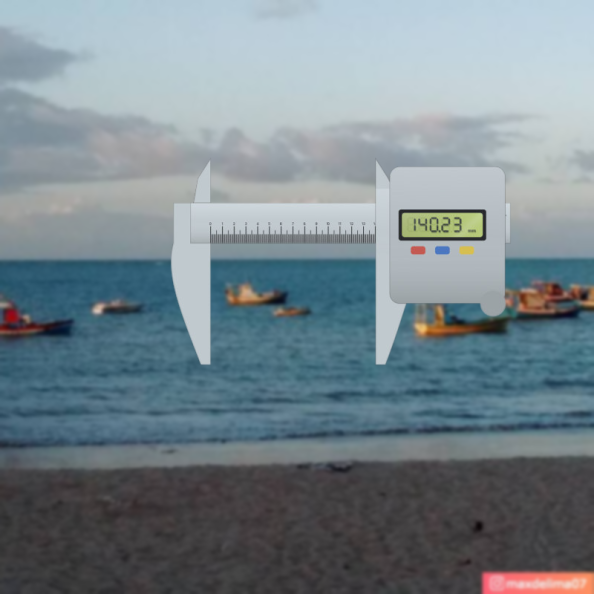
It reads value=140.23 unit=mm
